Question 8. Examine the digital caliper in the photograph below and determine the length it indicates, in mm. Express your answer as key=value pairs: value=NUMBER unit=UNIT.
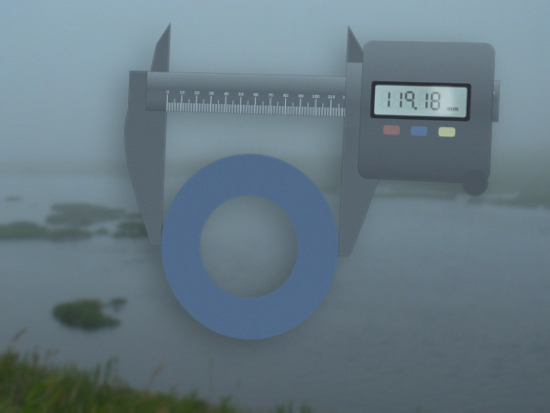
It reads value=119.18 unit=mm
